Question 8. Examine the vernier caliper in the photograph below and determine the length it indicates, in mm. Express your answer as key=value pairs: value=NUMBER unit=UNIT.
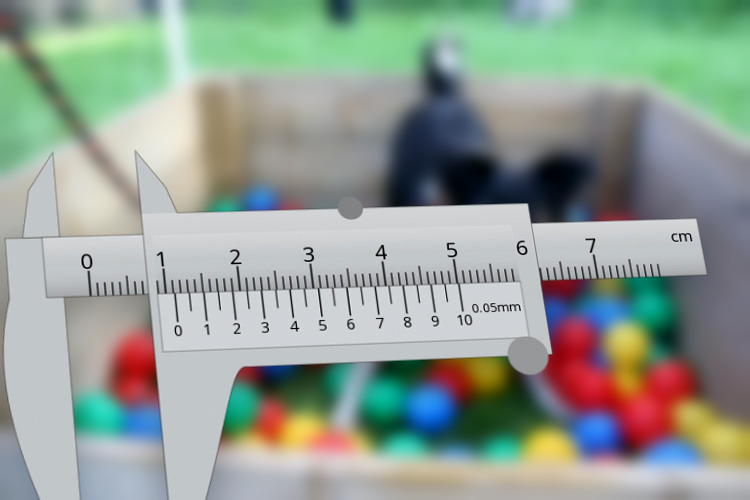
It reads value=11.2 unit=mm
